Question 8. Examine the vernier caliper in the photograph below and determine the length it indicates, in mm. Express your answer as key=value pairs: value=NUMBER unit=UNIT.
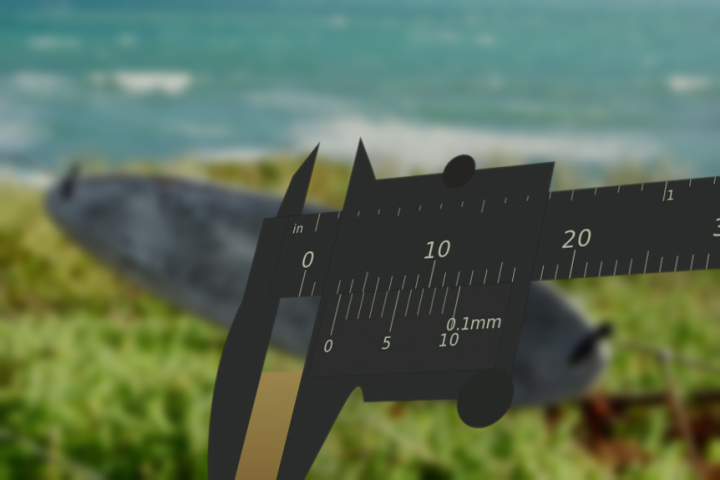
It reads value=3.3 unit=mm
